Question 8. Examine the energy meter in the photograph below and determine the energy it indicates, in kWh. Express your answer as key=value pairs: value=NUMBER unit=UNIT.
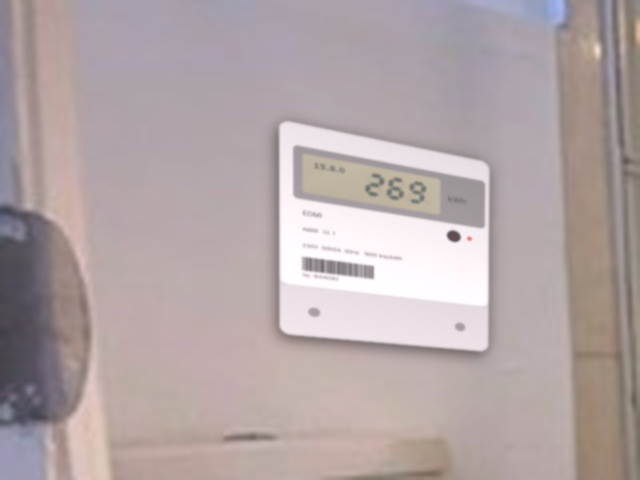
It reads value=269 unit=kWh
